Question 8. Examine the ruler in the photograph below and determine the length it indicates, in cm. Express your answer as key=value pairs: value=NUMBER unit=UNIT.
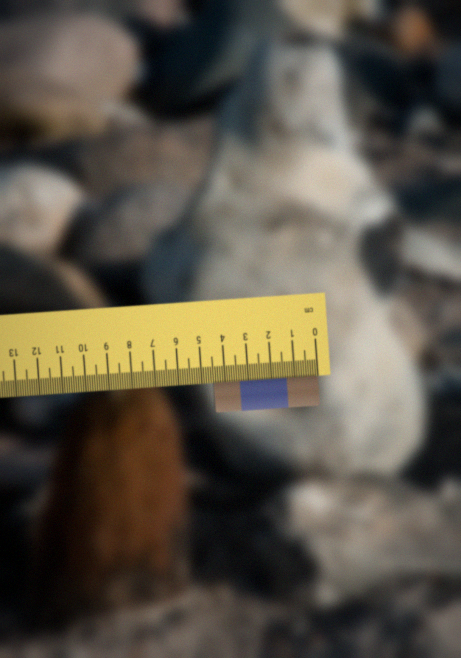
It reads value=4.5 unit=cm
